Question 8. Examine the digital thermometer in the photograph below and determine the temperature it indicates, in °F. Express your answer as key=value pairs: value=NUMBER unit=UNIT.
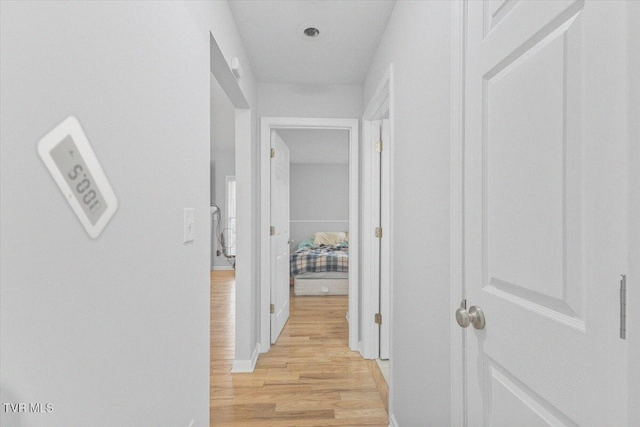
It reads value=100.5 unit=°F
